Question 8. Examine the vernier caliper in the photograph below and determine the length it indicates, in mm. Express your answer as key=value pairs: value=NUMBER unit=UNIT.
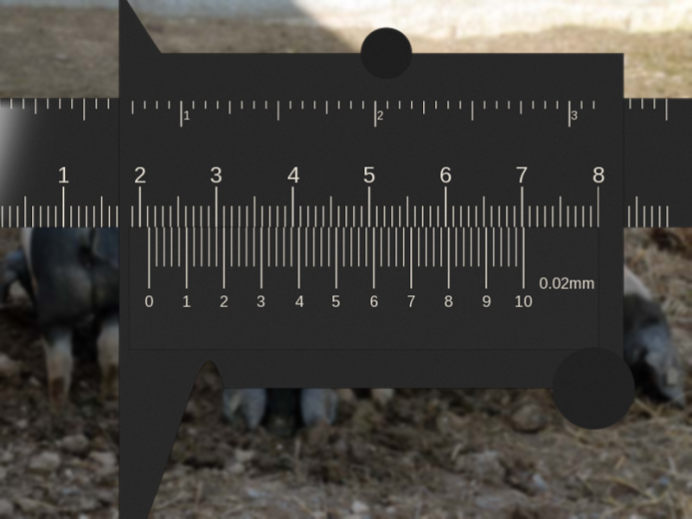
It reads value=21.2 unit=mm
